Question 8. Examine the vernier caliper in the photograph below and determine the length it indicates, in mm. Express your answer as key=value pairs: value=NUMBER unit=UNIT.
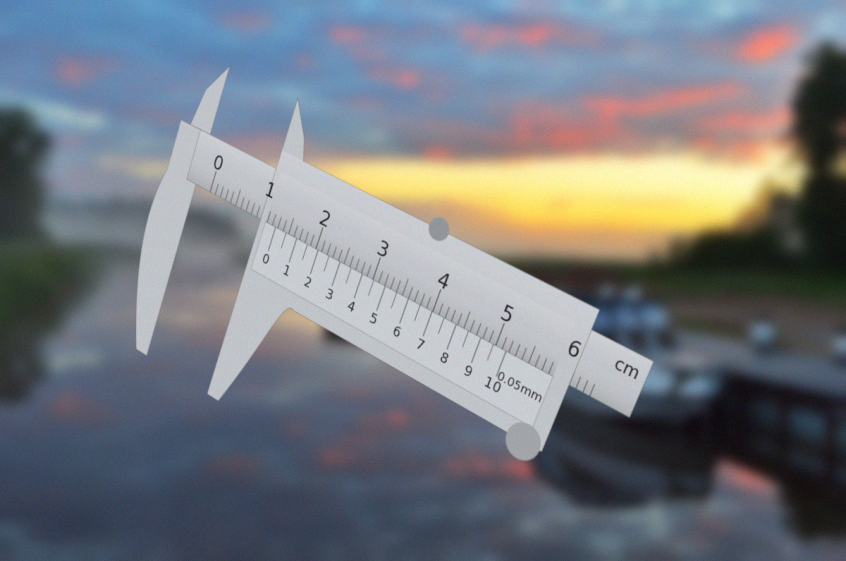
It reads value=12.6 unit=mm
